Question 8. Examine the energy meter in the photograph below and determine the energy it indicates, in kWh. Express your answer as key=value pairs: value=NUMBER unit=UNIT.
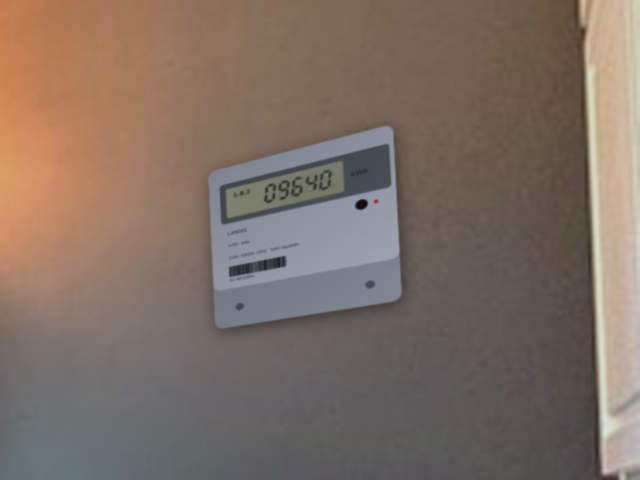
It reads value=9640 unit=kWh
